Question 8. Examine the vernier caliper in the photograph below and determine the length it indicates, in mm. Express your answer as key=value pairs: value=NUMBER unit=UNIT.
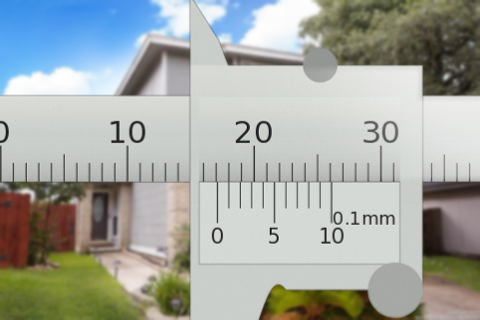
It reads value=17.1 unit=mm
